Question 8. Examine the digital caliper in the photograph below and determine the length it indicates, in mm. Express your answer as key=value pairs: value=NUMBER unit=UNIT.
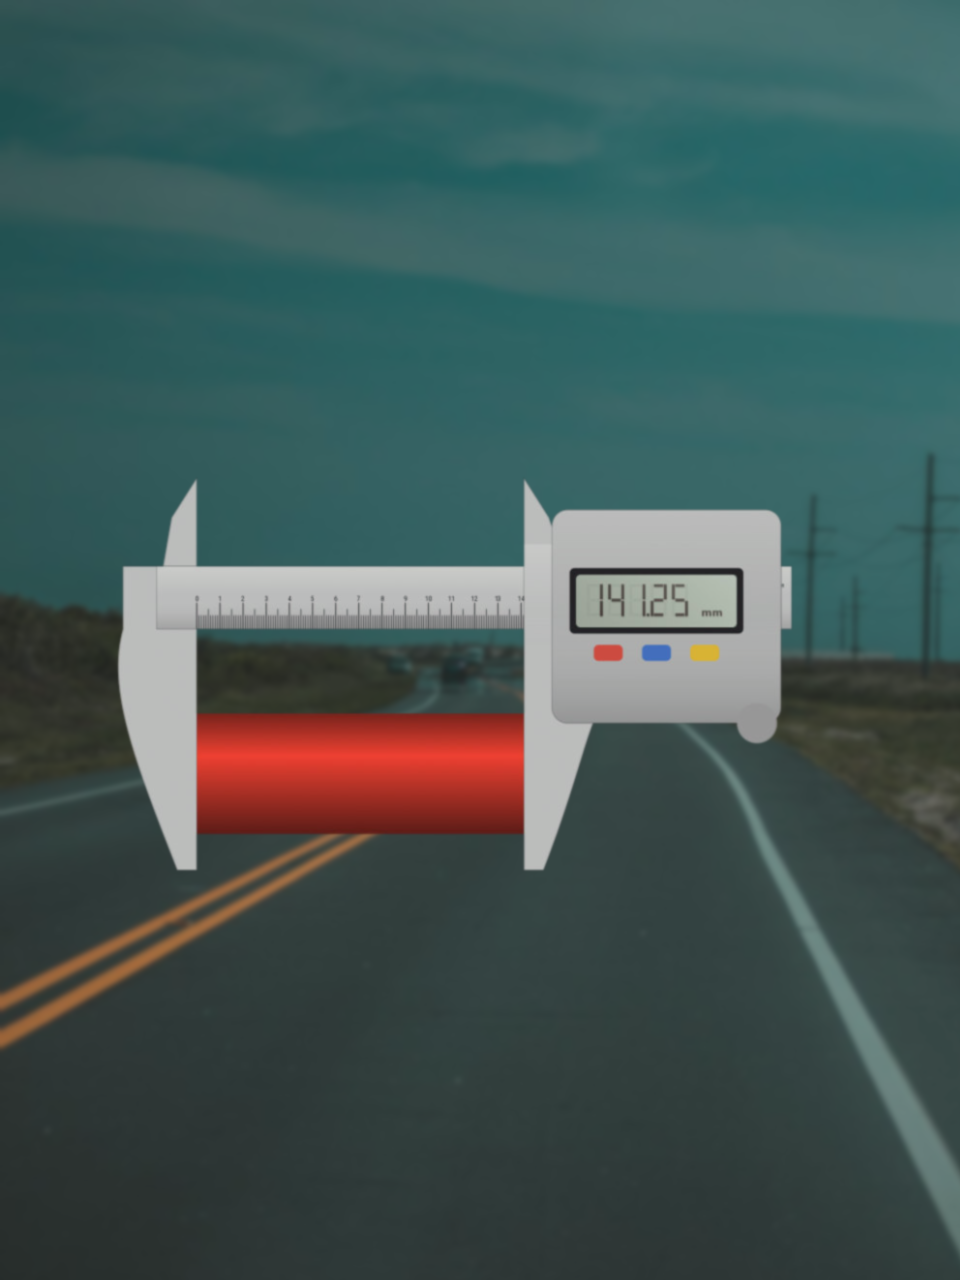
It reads value=141.25 unit=mm
